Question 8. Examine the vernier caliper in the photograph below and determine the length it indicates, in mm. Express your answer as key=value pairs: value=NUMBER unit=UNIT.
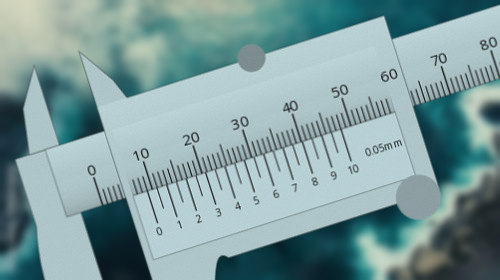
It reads value=9.0 unit=mm
